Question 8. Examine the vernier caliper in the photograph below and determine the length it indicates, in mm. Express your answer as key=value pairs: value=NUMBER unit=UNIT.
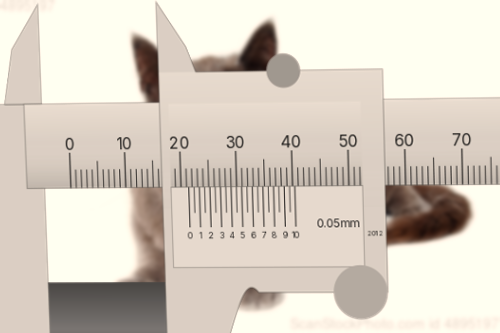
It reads value=21.4 unit=mm
